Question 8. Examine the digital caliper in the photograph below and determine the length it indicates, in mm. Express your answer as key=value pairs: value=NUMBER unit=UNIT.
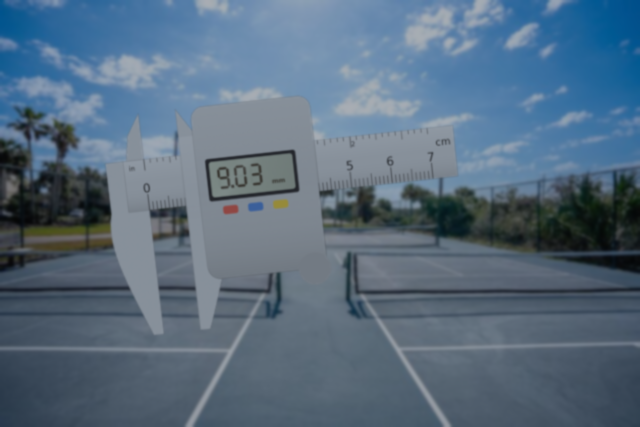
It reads value=9.03 unit=mm
